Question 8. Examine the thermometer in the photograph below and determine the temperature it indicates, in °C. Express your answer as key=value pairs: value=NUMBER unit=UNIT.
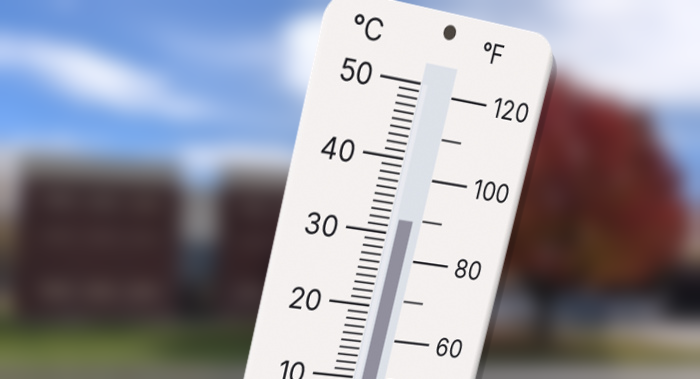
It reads value=32 unit=°C
